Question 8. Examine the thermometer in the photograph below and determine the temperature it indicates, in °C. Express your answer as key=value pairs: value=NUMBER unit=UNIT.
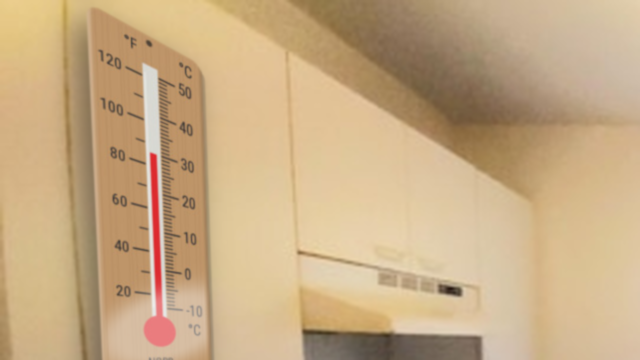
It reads value=30 unit=°C
